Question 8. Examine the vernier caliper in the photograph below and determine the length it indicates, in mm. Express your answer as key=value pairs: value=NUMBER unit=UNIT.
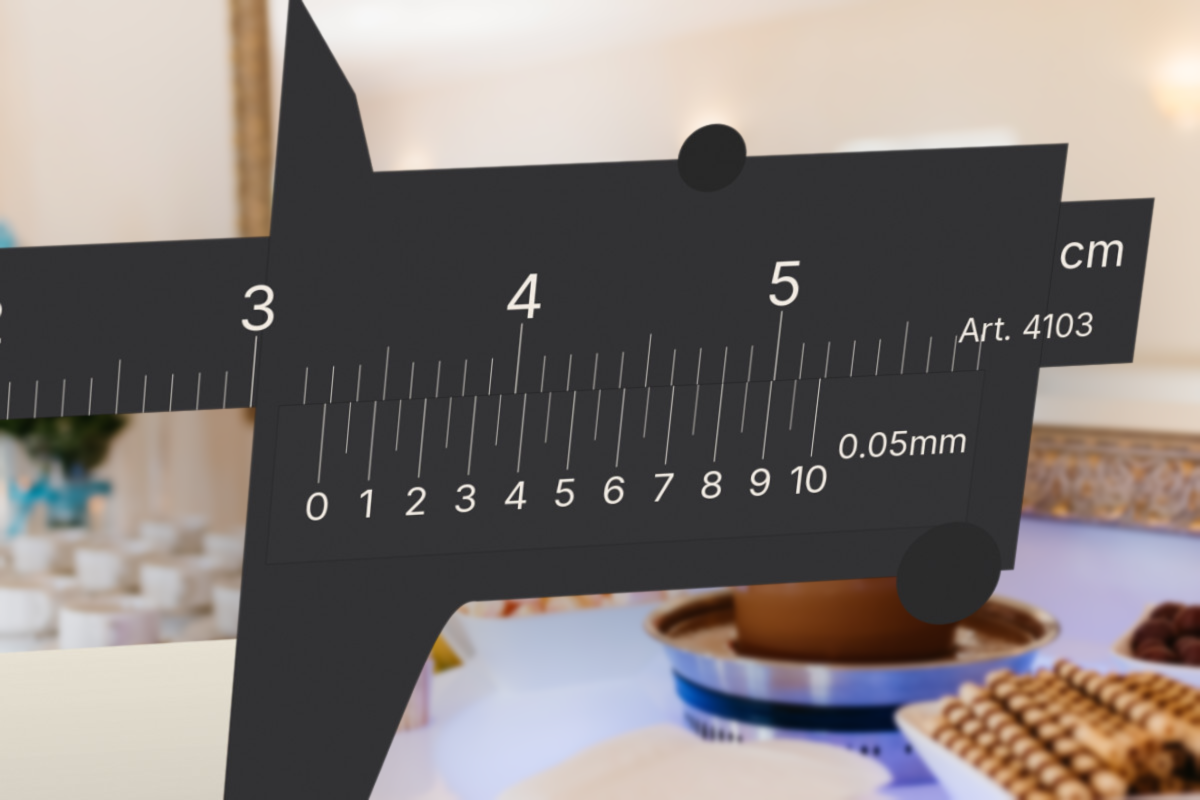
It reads value=32.8 unit=mm
